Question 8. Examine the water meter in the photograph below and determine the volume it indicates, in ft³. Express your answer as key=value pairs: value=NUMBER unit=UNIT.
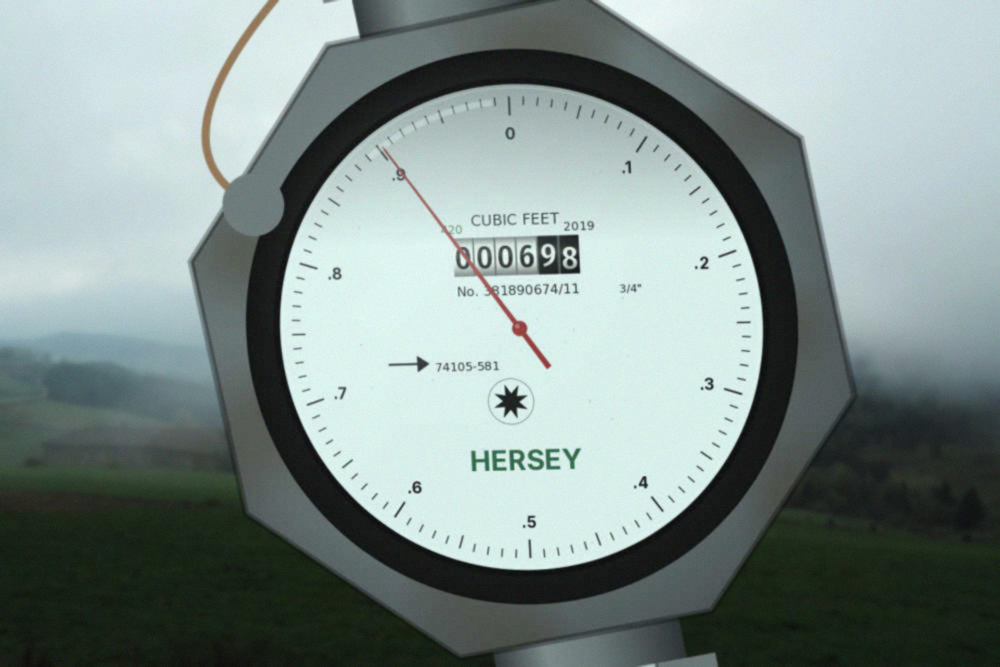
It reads value=697.90 unit=ft³
